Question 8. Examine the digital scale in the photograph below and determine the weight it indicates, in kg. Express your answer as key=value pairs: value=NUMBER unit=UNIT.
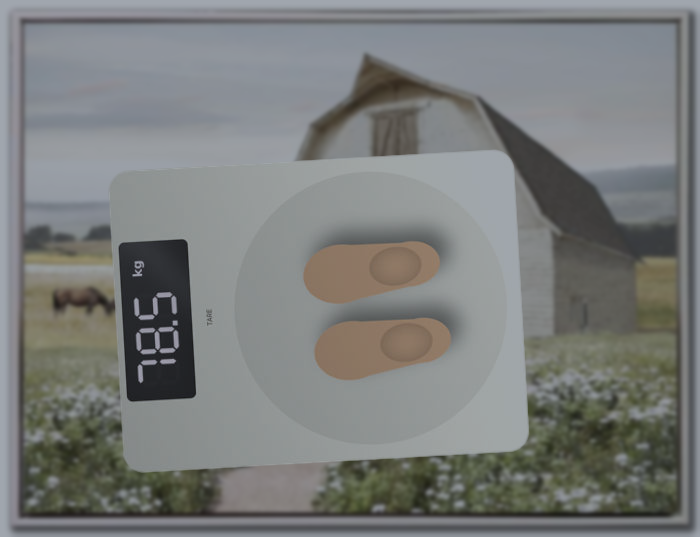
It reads value=78.5 unit=kg
